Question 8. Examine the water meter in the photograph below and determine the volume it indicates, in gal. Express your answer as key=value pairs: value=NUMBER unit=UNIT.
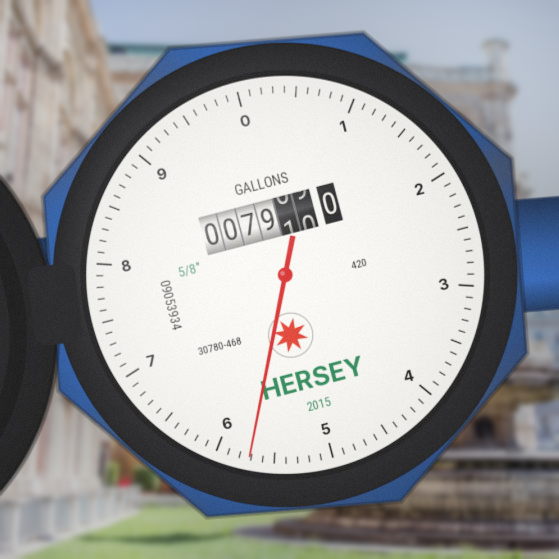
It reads value=79095.7 unit=gal
